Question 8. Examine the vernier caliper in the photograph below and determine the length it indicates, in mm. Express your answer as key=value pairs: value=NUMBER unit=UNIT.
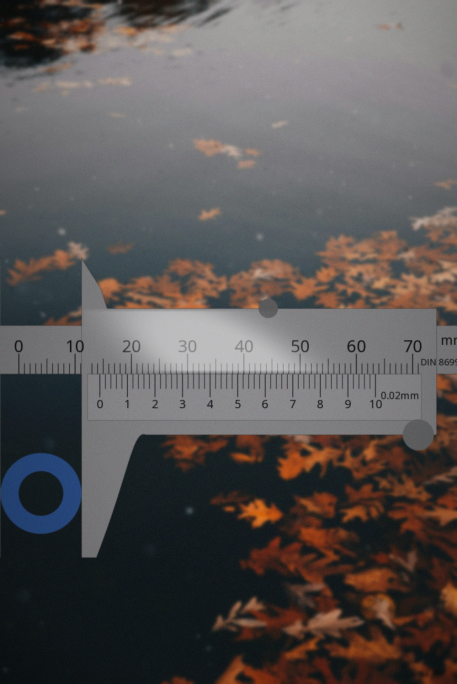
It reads value=14.4 unit=mm
